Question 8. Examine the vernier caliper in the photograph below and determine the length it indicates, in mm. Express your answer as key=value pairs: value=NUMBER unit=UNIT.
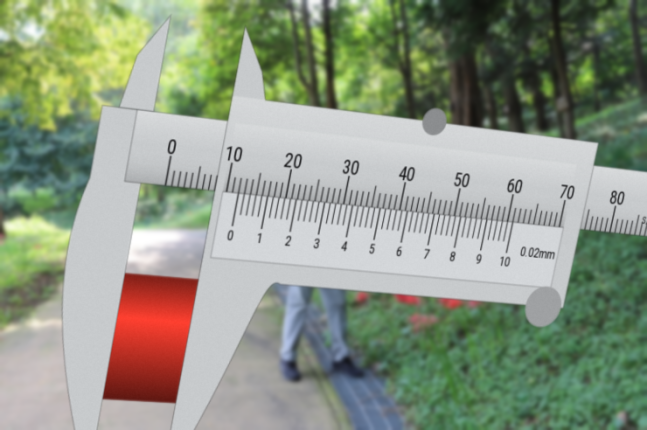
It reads value=12.0 unit=mm
